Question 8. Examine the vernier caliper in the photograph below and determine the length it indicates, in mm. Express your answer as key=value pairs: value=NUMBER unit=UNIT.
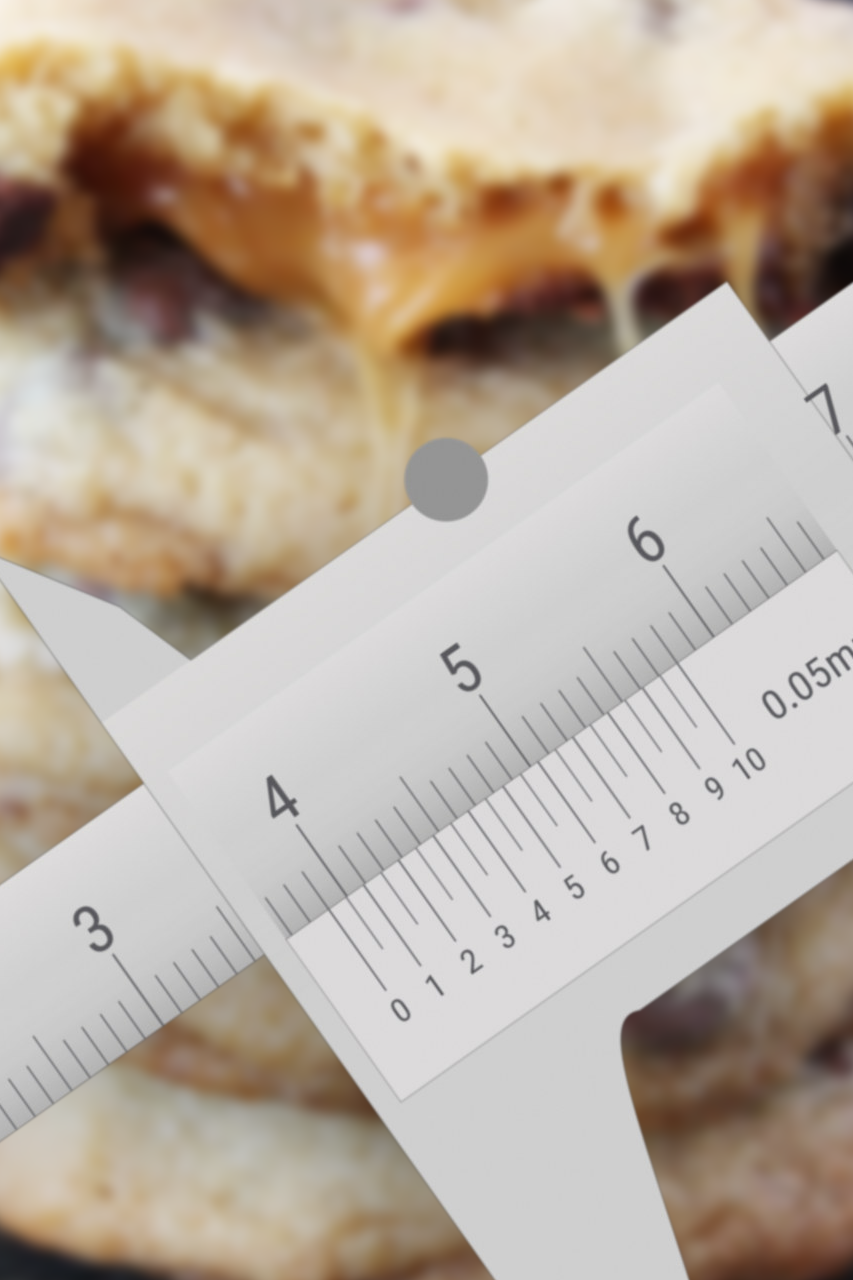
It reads value=39.0 unit=mm
